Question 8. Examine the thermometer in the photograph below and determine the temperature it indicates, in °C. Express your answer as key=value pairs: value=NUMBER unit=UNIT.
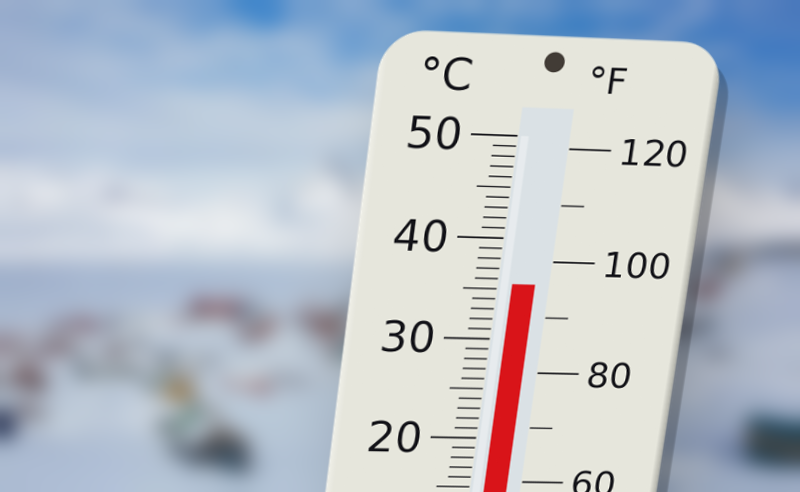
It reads value=35.5 unit=°C
